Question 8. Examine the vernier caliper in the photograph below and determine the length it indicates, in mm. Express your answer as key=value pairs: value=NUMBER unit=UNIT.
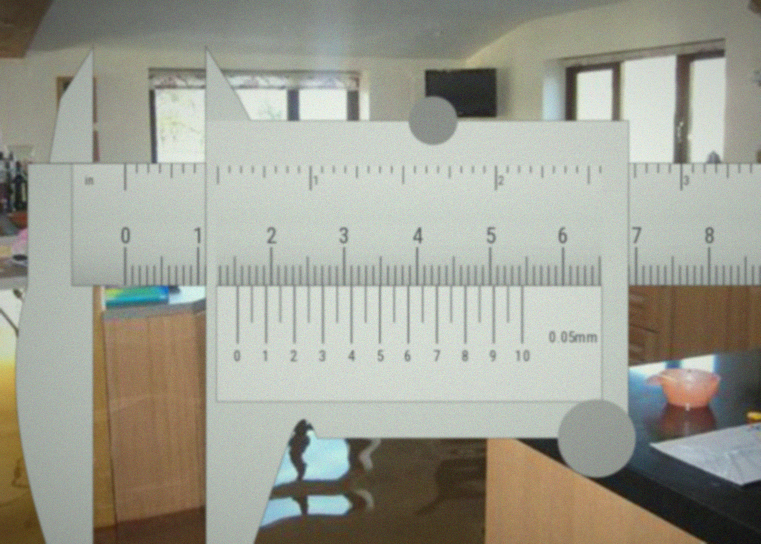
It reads value=15.4 unit=mm
